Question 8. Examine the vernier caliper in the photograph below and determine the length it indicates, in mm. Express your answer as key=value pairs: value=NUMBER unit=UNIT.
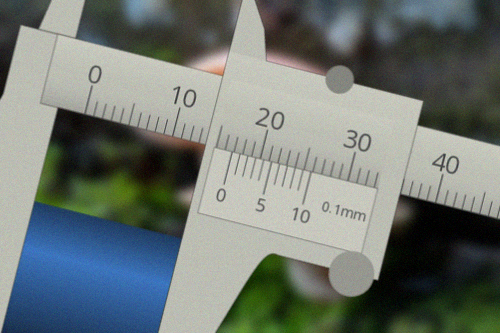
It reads value=16.8 unit=mm
